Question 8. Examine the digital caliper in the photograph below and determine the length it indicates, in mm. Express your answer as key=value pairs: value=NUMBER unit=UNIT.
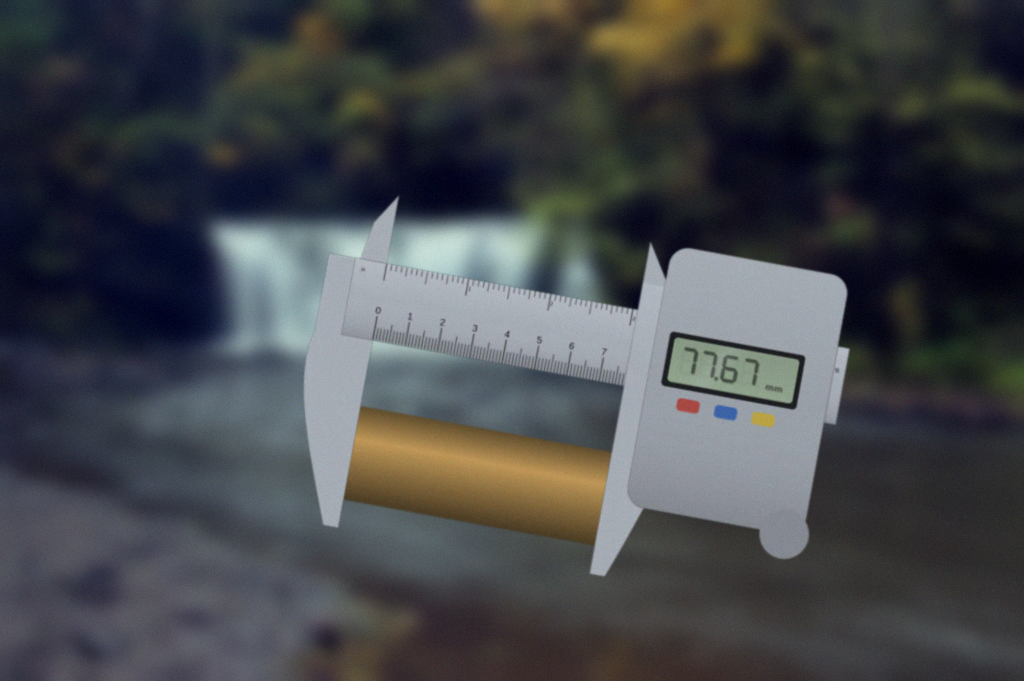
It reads value=77.67 unit=mm
